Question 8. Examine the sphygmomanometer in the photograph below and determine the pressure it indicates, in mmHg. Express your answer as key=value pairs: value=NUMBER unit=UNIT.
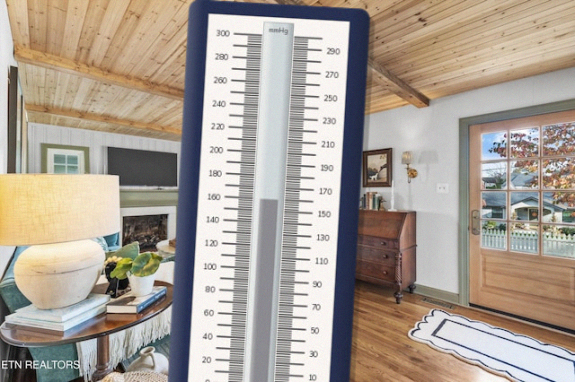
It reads value=160 unit=mmHg
